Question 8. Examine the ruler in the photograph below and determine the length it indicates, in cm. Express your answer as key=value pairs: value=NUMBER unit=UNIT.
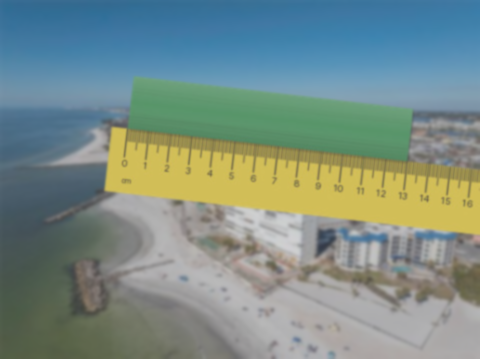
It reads value=13 unit=cm
